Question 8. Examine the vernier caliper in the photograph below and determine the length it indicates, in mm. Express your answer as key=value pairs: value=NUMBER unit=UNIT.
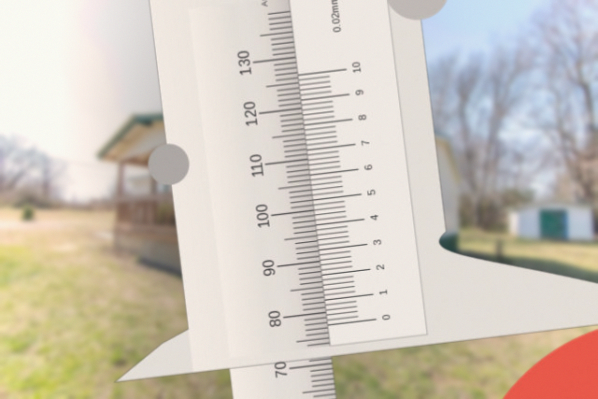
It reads value=77.5 unit=mm
